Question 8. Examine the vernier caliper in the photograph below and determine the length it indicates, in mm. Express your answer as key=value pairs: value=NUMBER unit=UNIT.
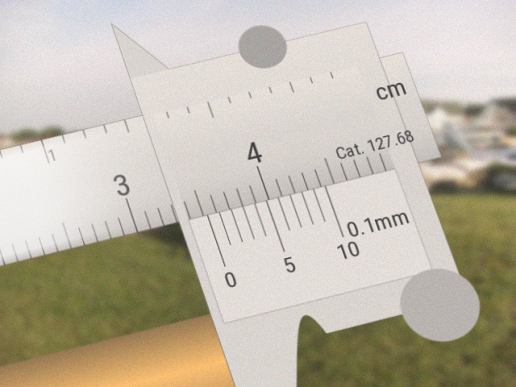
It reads value=35.3 unit=mm
